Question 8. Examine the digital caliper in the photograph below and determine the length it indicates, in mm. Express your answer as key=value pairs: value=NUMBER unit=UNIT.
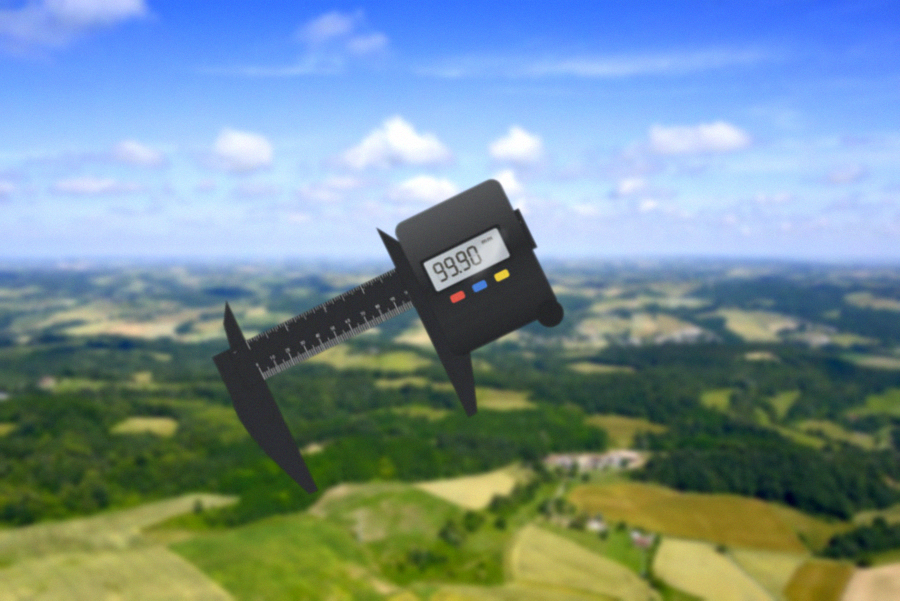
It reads value=99.90 unit=mm
